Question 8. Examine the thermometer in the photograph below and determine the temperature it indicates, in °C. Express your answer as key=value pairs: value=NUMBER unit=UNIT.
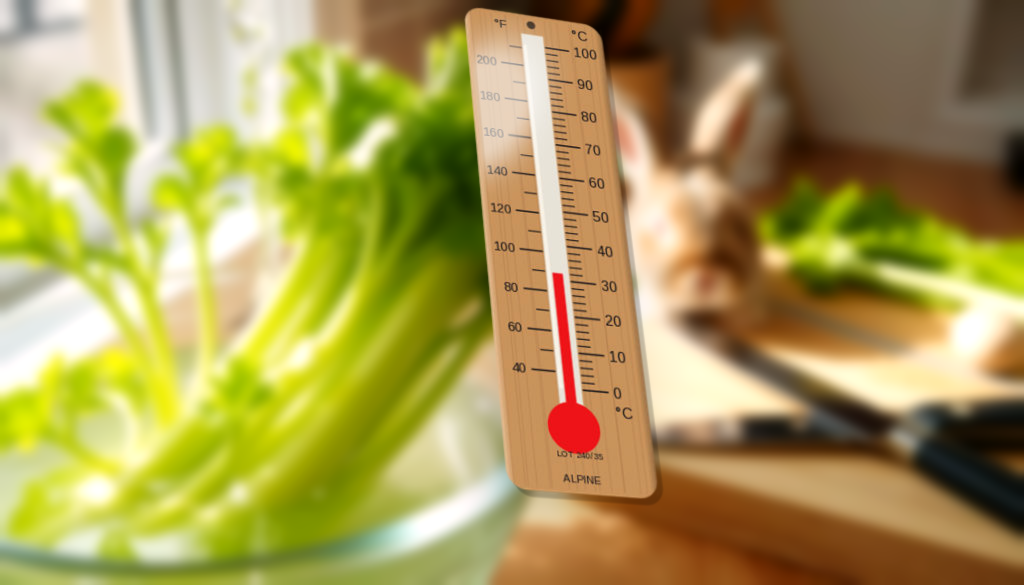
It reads value=32 unit=°C
